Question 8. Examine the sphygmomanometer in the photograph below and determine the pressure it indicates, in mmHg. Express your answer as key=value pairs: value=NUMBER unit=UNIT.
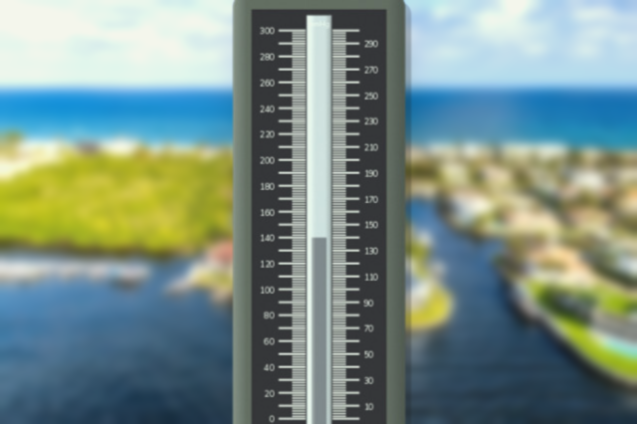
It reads value=140 unit=mmHg
